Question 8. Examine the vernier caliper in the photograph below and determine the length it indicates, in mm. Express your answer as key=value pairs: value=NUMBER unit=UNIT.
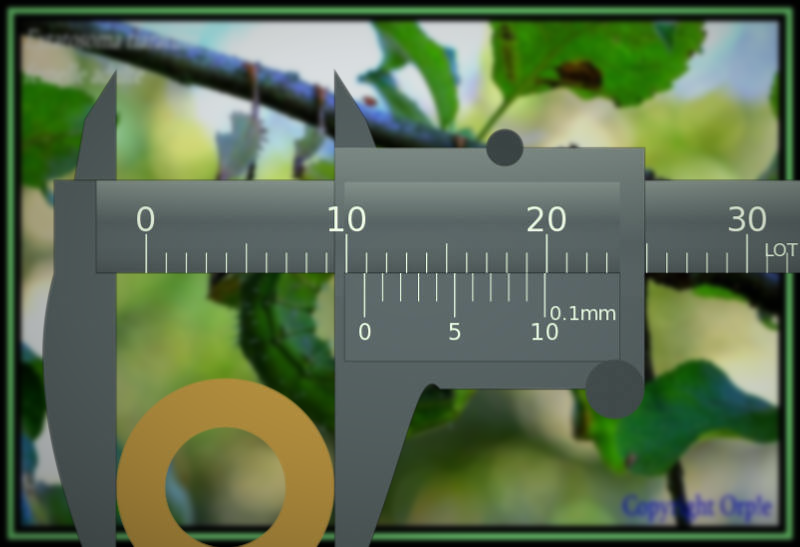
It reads value=10.9 unit=mm
